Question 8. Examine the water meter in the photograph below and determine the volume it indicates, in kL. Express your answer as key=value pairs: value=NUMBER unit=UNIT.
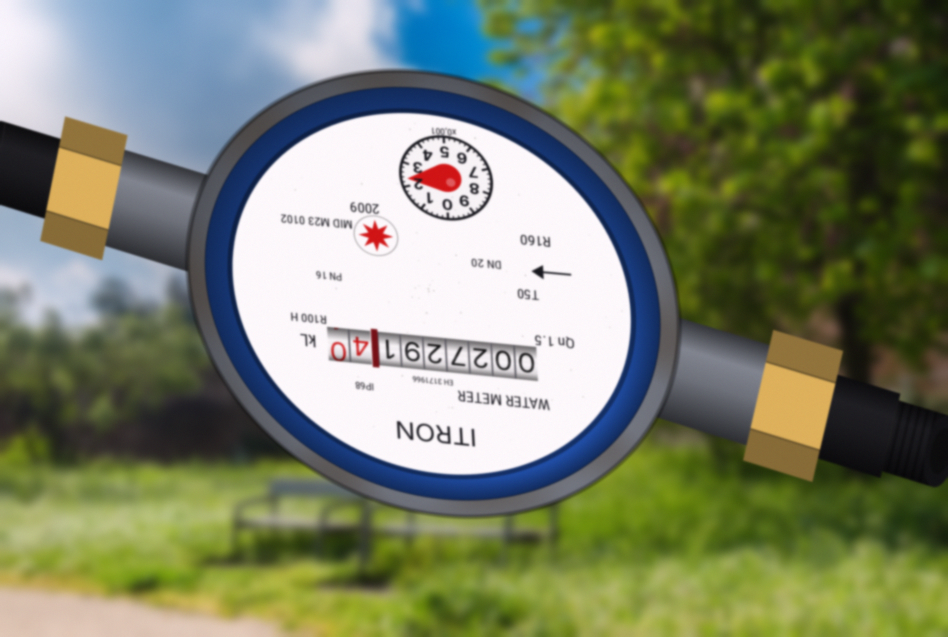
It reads value=27291.402 unit=kL
